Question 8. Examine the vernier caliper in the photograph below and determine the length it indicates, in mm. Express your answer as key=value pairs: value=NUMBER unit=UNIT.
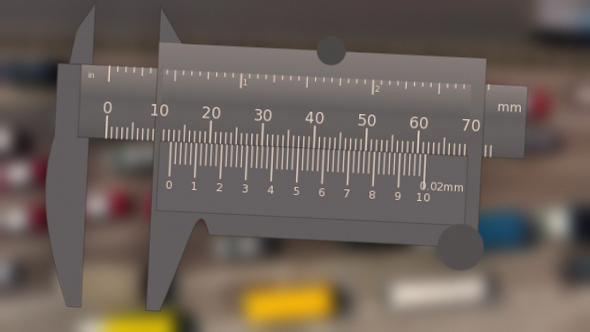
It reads value=12.5 unit=mm
